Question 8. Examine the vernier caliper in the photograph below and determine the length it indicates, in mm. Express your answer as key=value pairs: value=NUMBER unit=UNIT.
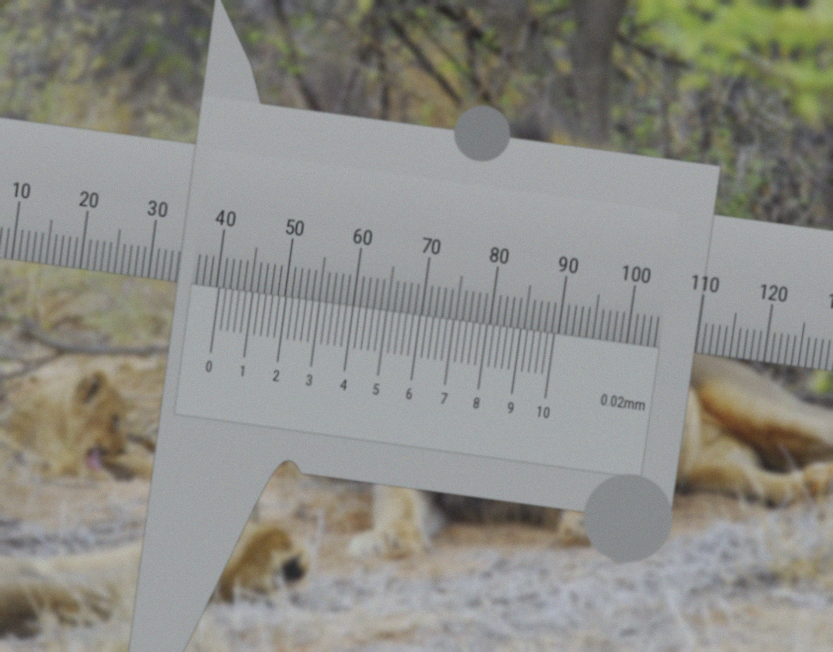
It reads value=40.4 unit=mm
